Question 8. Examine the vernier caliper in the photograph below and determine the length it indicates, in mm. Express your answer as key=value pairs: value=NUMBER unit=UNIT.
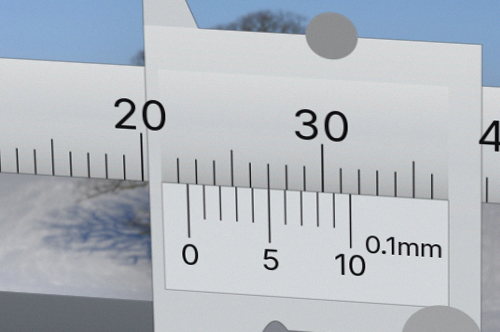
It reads value=22.5 unit=mm
